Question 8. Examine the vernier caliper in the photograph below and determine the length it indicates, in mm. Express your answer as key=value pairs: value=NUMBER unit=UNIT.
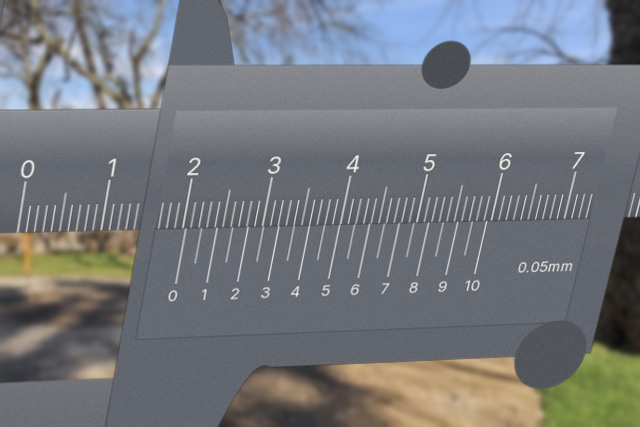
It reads value=20.4 unit=mm
